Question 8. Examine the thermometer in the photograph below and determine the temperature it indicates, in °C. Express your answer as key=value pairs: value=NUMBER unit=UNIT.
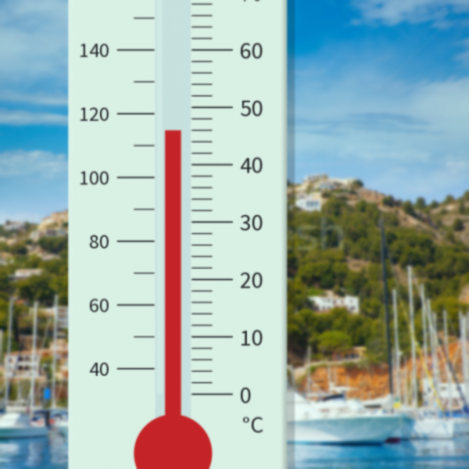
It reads value=46 unit=°C
